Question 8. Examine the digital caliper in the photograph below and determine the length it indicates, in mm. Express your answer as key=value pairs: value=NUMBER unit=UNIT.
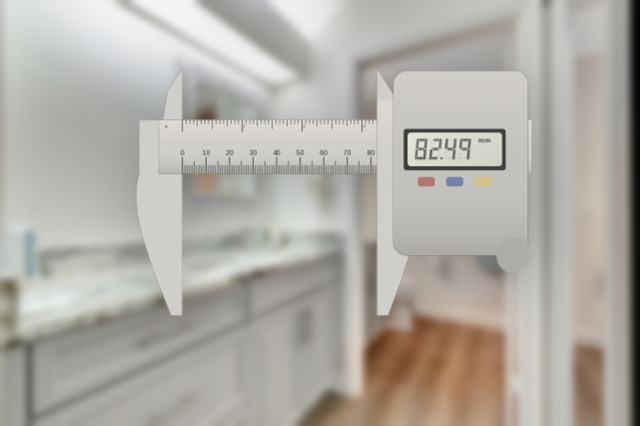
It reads value=82.49 unit=mm
